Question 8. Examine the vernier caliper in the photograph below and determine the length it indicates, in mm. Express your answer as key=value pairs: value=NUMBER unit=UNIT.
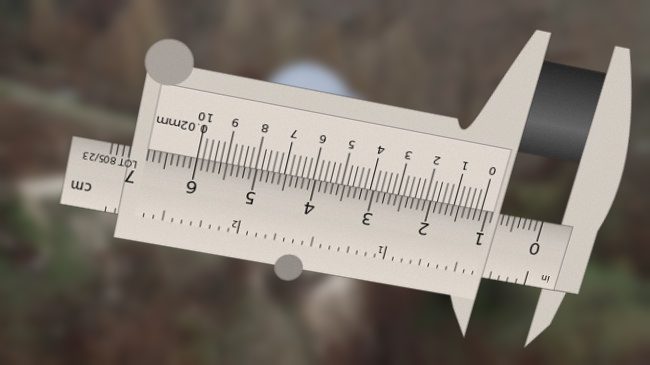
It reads value=11.0 unit=mm
